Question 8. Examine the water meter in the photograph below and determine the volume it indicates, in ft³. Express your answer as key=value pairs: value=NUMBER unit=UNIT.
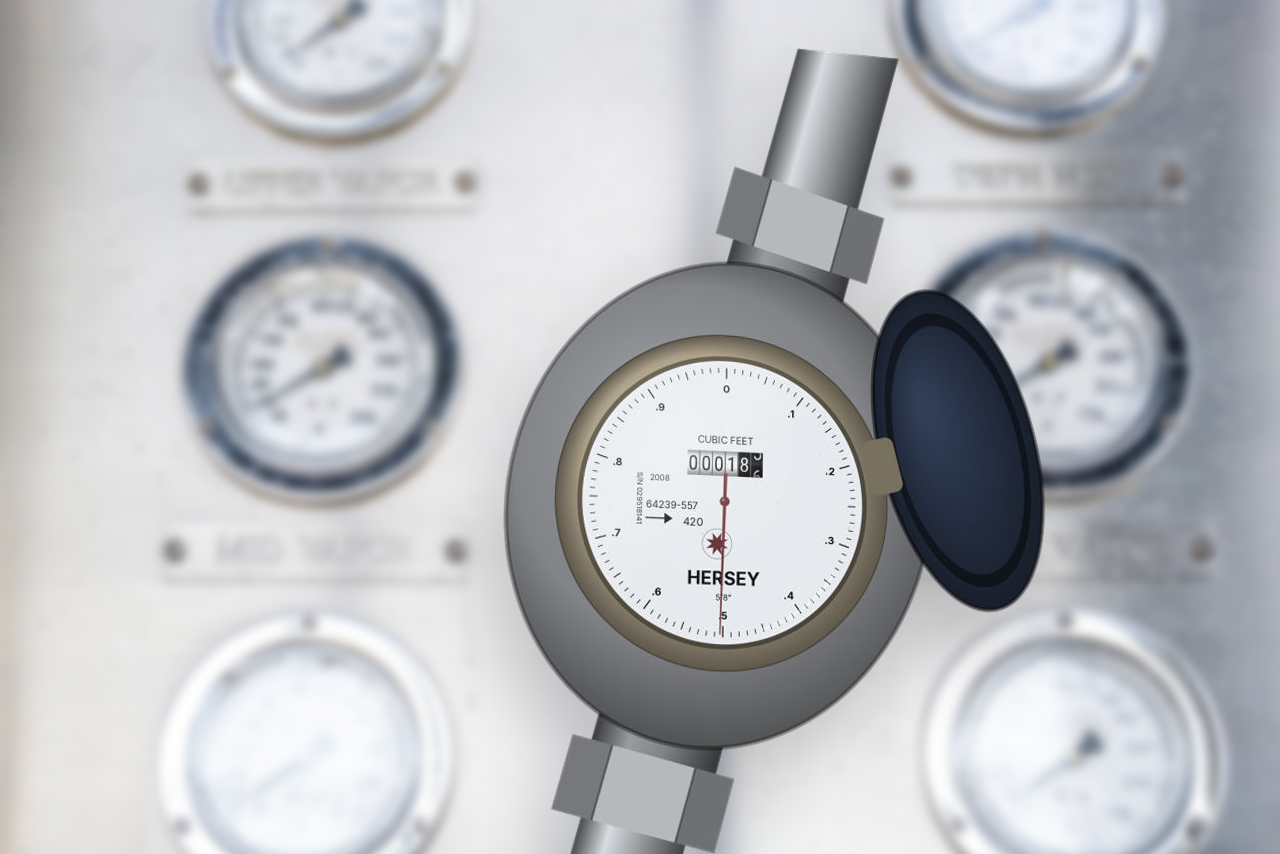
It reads value=185.50 unit=ft³
